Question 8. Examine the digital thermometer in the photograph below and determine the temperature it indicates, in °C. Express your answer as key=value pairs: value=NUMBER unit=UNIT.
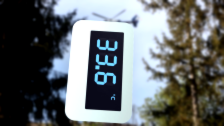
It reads value=33.6 unit=°C
